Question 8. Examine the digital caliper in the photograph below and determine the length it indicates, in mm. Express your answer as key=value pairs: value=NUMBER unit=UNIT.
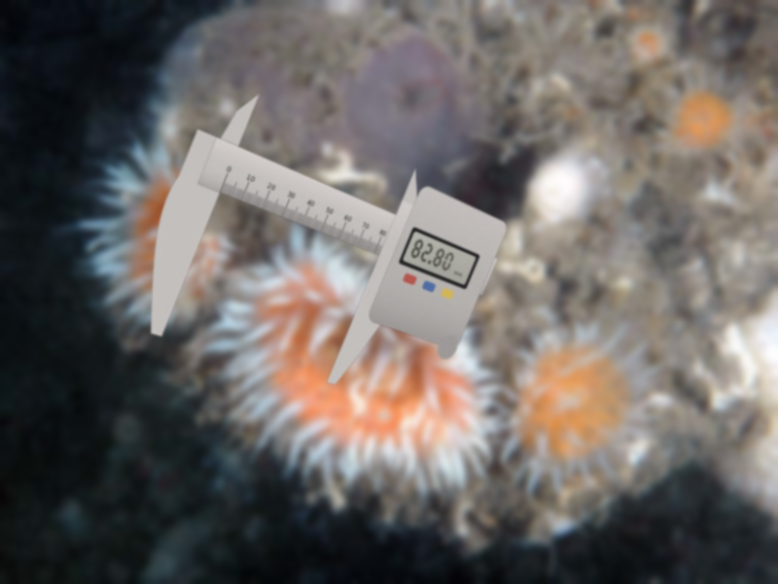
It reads value=82.80 unit=mm
